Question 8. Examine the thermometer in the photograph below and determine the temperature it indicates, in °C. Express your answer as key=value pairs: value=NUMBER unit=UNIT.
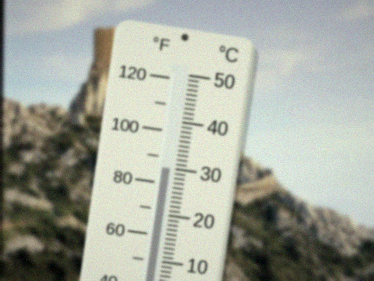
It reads value=30 unit=°C
